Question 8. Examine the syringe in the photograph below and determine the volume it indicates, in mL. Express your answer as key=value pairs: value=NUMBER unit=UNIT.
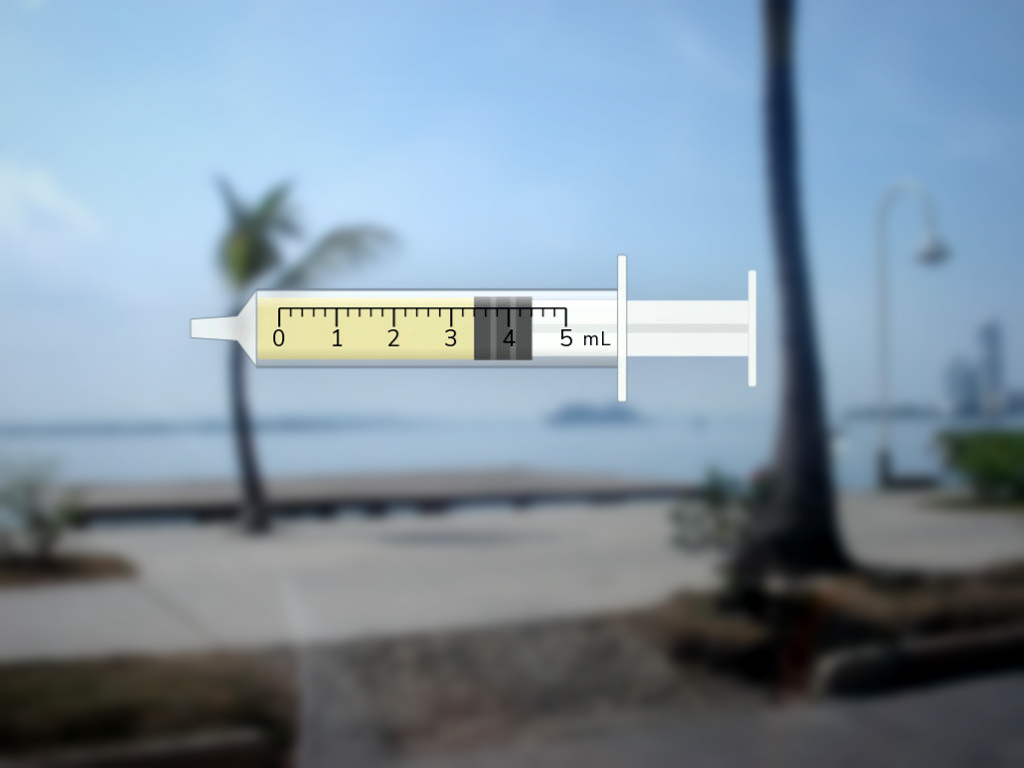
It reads value=3.4 unit=mL
